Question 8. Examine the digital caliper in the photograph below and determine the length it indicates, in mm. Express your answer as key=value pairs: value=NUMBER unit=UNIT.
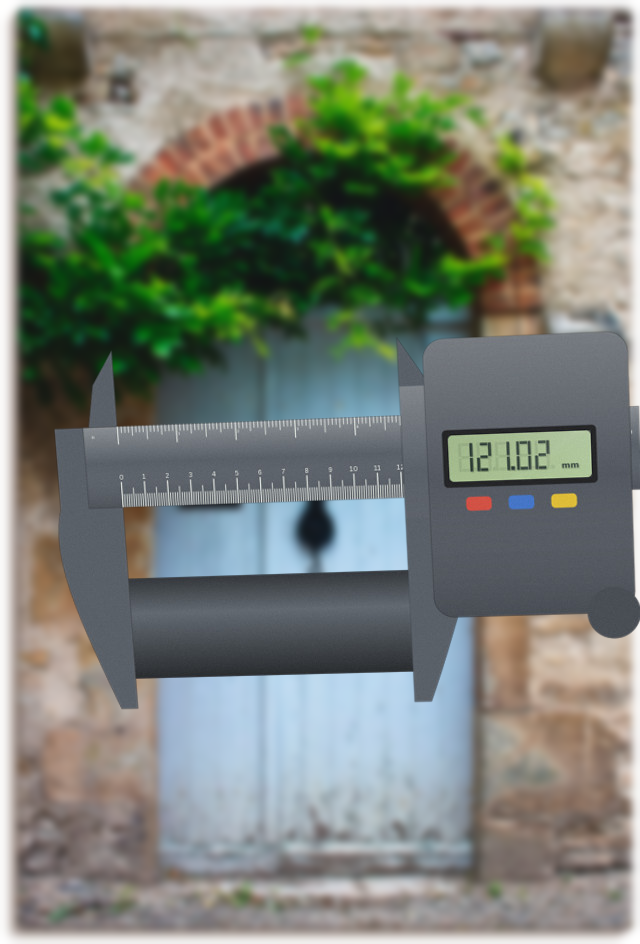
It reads value=121.02 unit=mm
